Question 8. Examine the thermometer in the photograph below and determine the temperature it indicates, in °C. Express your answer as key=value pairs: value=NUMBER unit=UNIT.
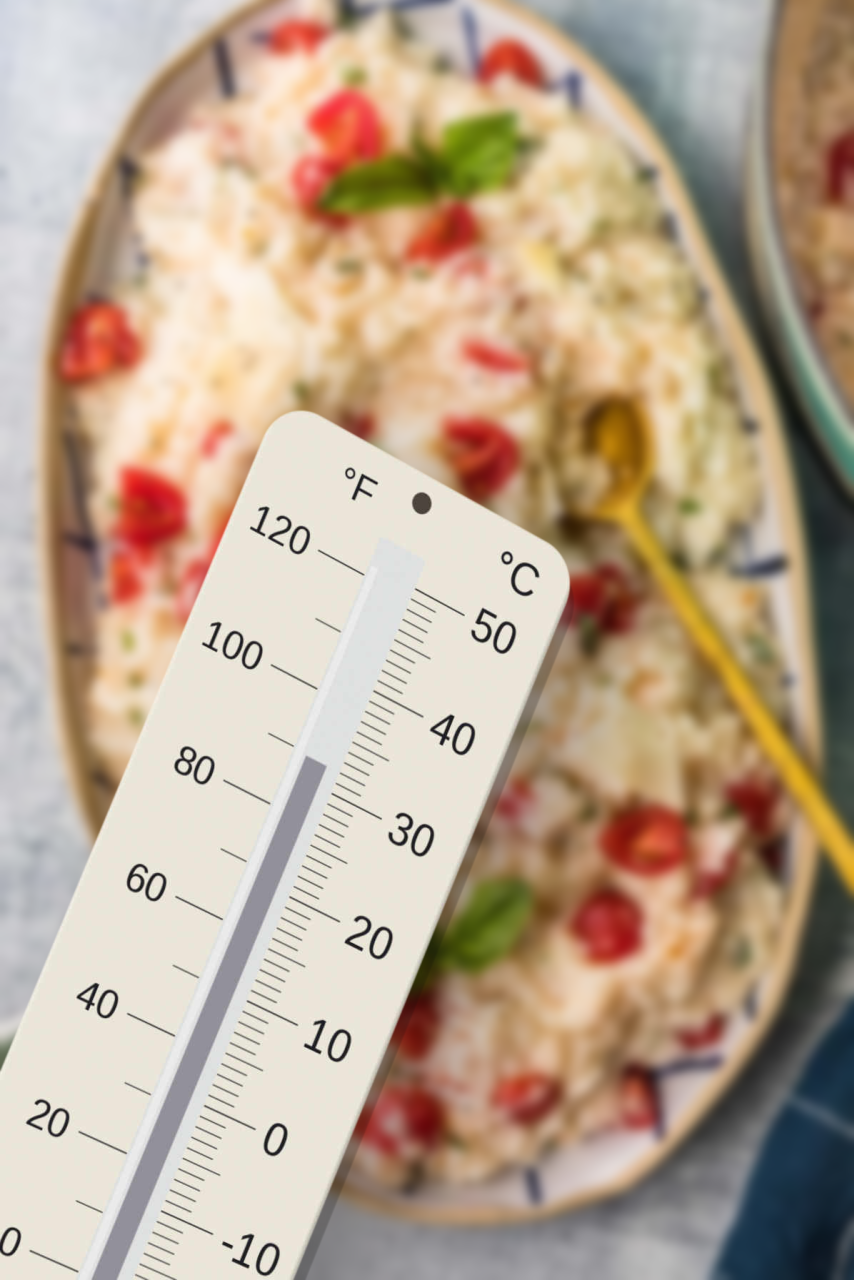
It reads value=32 unit=°C
